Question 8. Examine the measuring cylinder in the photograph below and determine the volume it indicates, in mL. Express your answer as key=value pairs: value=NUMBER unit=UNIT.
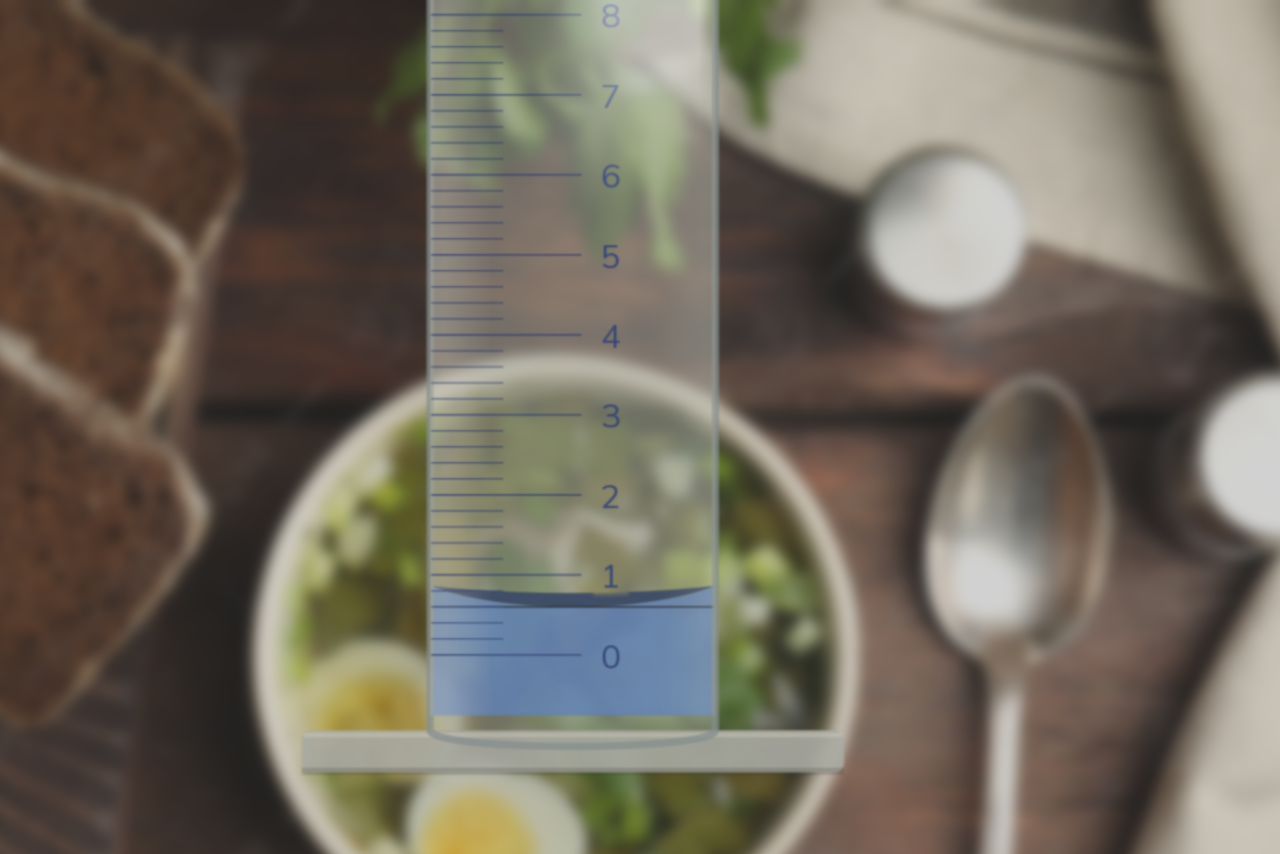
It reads value=0.6 unit=mL
